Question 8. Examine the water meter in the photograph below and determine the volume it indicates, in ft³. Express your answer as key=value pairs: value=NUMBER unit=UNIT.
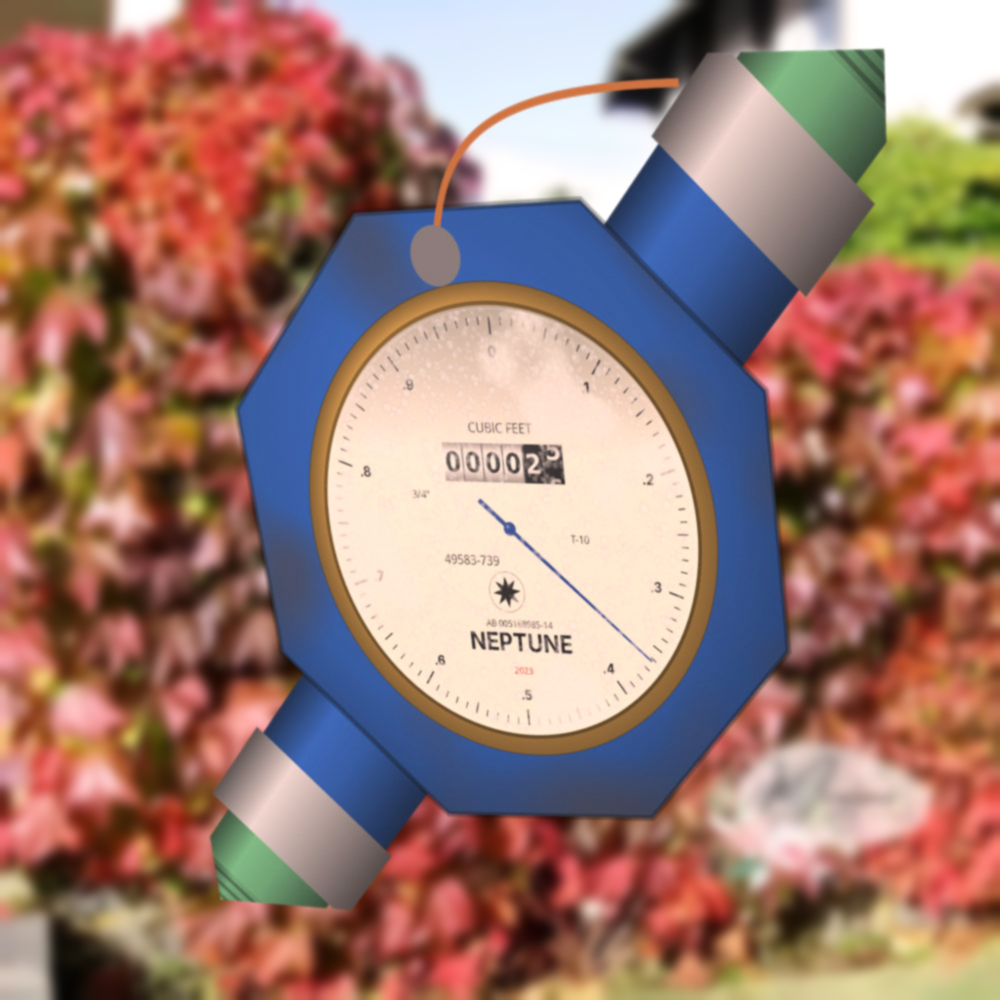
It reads value=25.36 unit=ft³
